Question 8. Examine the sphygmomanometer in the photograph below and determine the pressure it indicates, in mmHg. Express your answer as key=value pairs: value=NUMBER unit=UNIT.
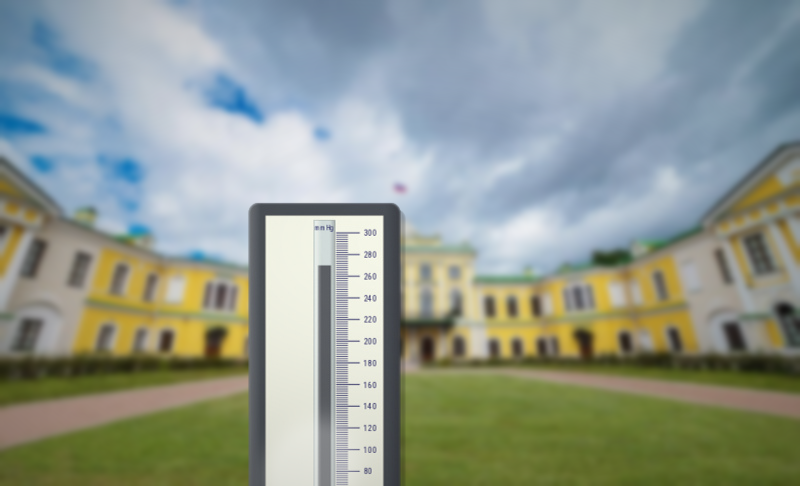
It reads value=270 unit=mmHg
